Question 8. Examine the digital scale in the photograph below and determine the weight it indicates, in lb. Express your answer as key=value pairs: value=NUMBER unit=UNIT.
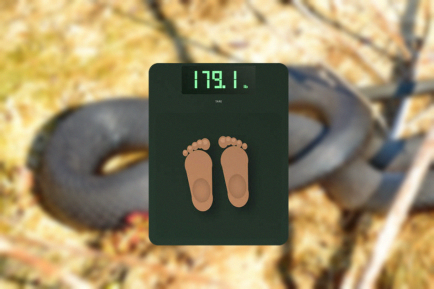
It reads value=179.1 unit=lb
